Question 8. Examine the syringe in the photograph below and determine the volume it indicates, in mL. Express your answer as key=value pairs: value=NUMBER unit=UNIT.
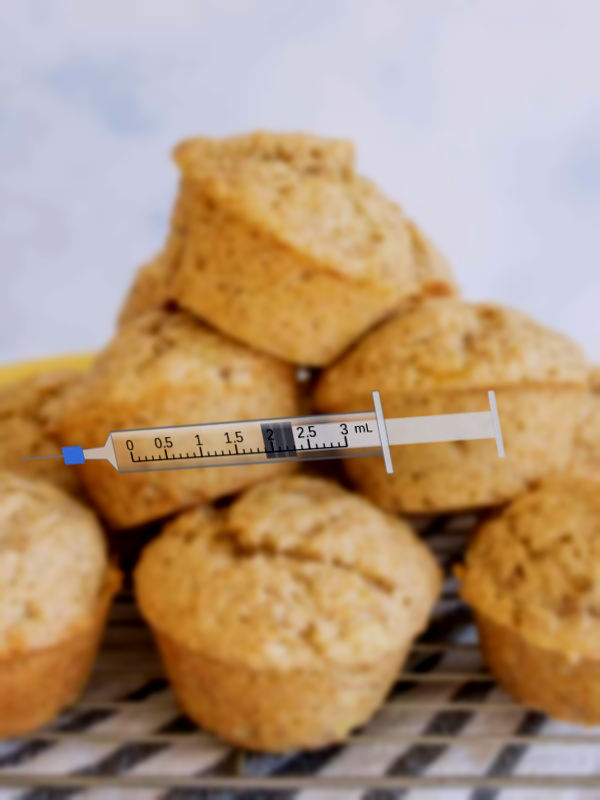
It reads value=1.9 unit=mL
